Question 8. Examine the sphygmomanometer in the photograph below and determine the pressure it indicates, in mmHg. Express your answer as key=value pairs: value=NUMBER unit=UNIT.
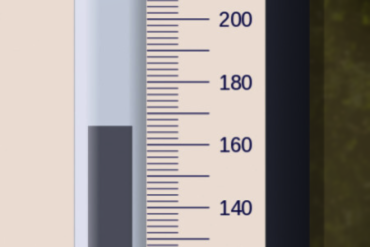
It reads value=166 unit=mmHg
